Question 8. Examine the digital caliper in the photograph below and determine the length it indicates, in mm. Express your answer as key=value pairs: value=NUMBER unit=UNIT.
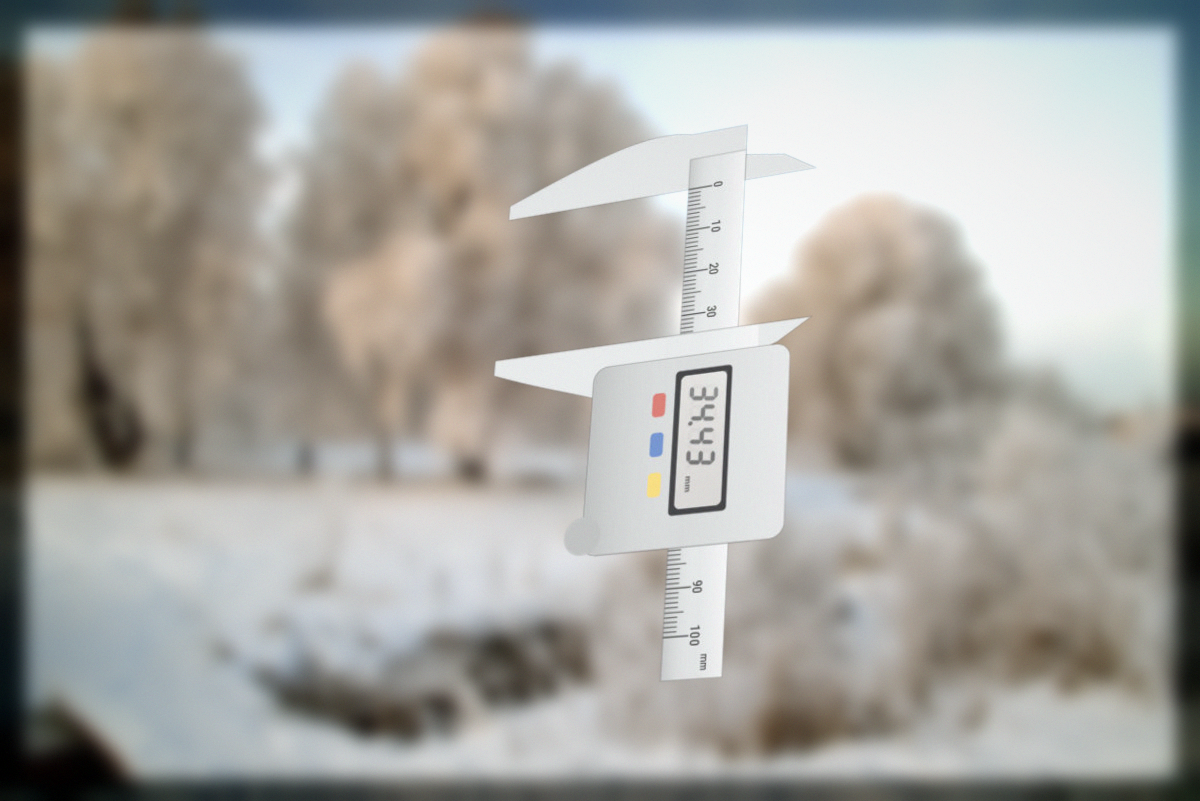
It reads value=34.43 unit=mm
